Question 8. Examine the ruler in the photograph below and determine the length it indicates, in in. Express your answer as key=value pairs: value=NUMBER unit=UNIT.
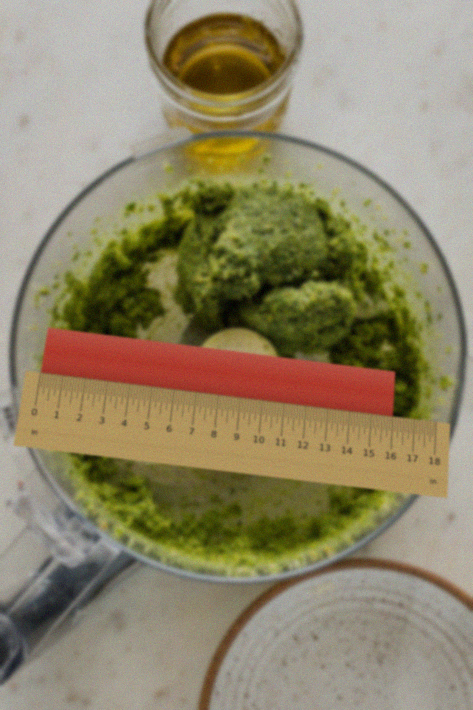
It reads value=16 unit=in
